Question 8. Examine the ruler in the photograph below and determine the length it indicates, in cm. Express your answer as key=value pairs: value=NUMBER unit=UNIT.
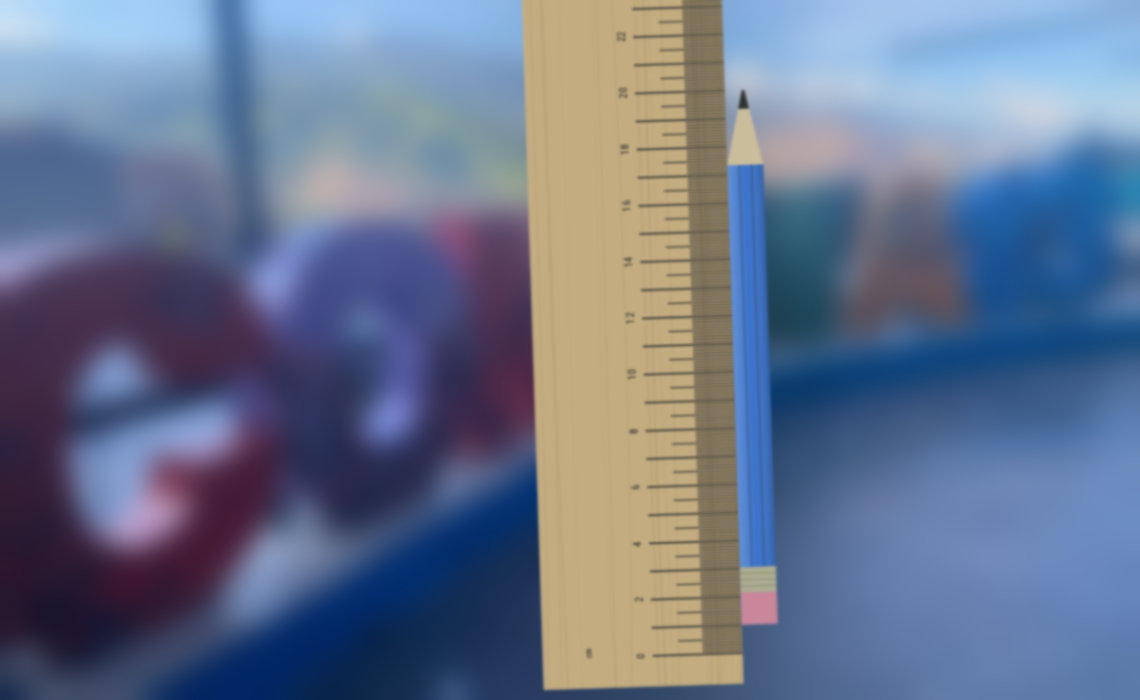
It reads value=19 unit=cm
